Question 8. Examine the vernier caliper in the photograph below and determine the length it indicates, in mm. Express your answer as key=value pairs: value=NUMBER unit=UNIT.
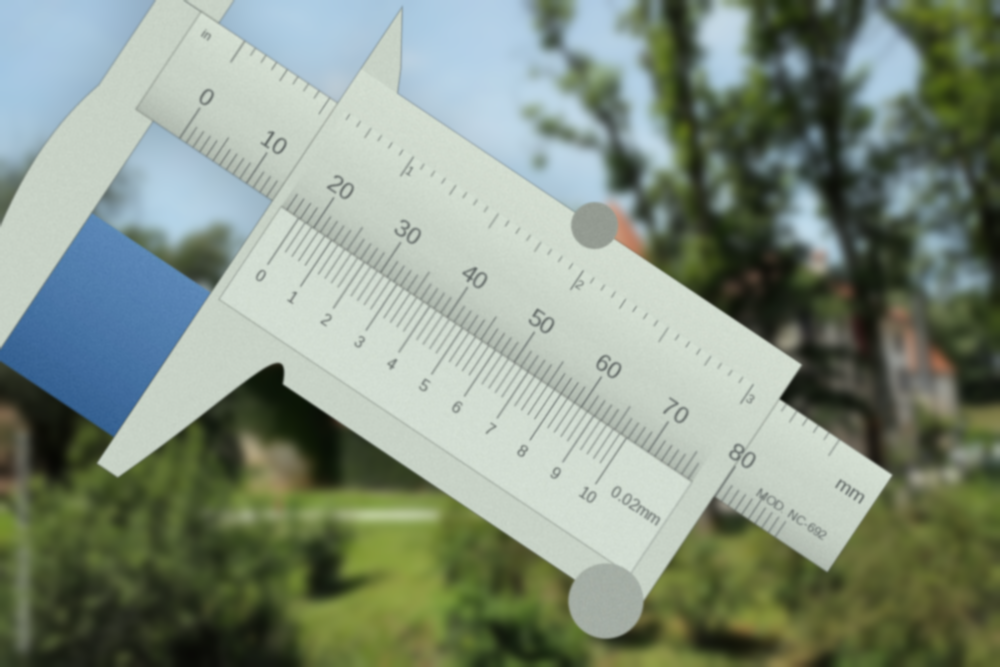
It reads value=17.8 unit=mm
